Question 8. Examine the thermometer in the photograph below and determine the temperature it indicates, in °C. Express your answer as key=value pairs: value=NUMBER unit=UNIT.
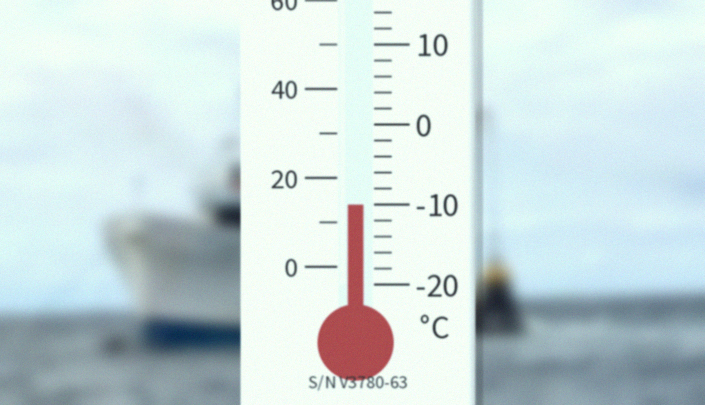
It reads value=-10 unit=°C
